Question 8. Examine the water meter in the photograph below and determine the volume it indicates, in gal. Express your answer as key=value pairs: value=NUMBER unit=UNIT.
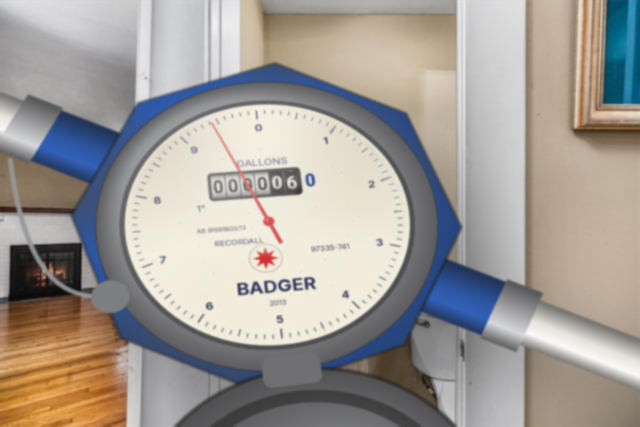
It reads value=59.4 unit=gal
